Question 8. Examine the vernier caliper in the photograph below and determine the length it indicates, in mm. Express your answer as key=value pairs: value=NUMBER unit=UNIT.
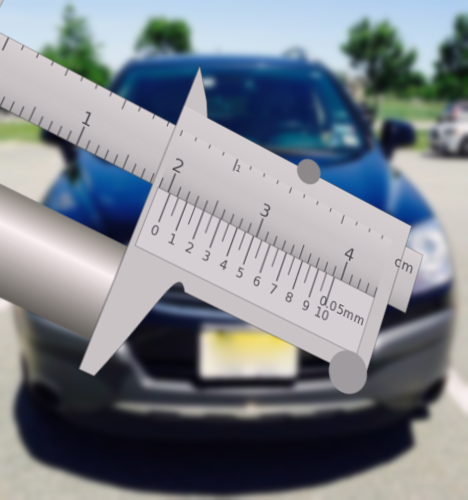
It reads value=20.2 unit=mm
